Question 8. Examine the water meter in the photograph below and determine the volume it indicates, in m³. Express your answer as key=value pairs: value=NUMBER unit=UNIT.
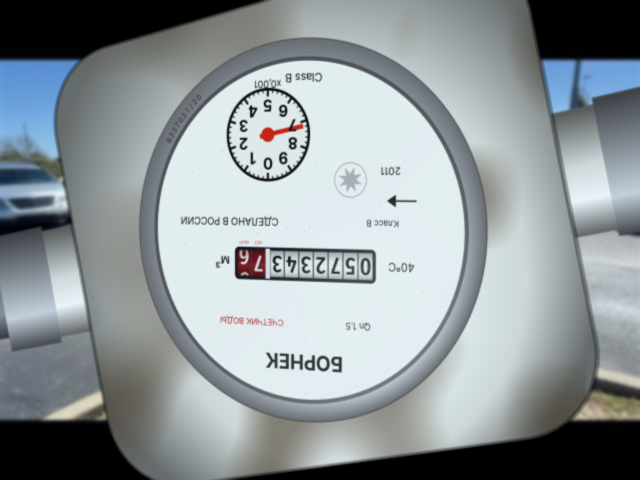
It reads value=572343.757 unit=m³
